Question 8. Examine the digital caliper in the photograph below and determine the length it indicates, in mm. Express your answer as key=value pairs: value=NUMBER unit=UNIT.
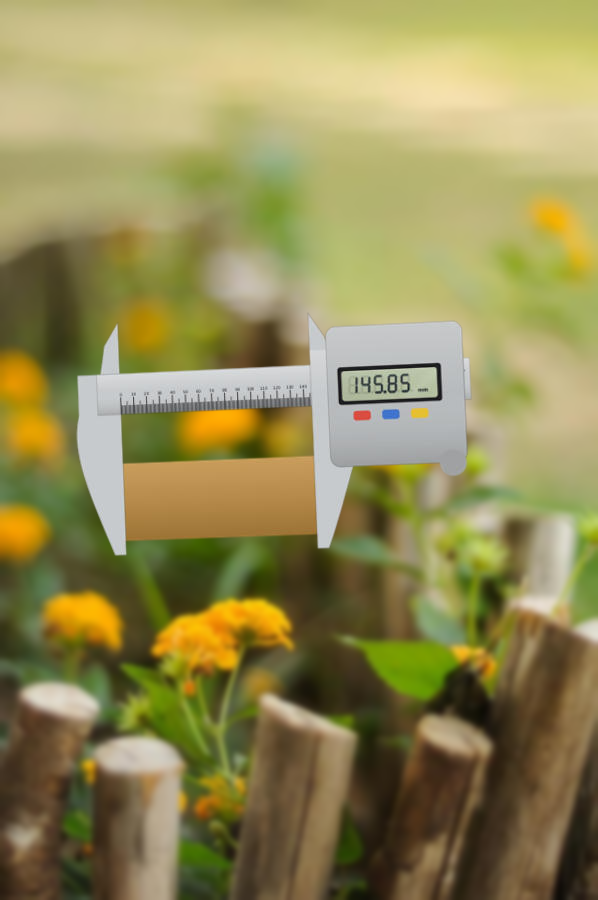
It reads value=145.85 unit=mm
